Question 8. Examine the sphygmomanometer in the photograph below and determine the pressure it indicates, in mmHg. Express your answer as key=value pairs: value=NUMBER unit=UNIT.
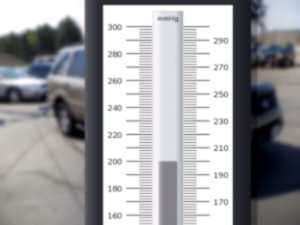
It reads value=200 unit=mmHg
